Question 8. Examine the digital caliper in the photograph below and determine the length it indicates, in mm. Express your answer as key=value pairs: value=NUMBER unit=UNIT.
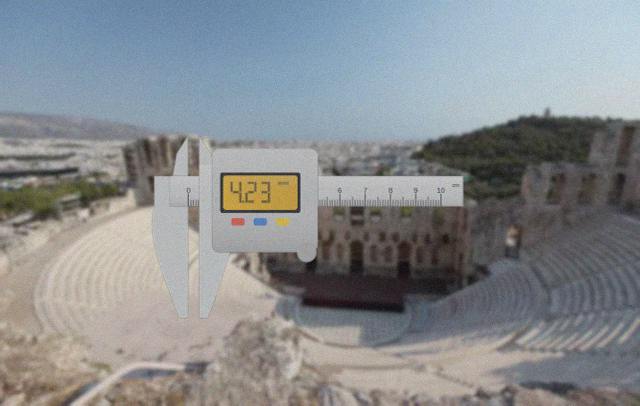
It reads value=4.23 unit=mm
